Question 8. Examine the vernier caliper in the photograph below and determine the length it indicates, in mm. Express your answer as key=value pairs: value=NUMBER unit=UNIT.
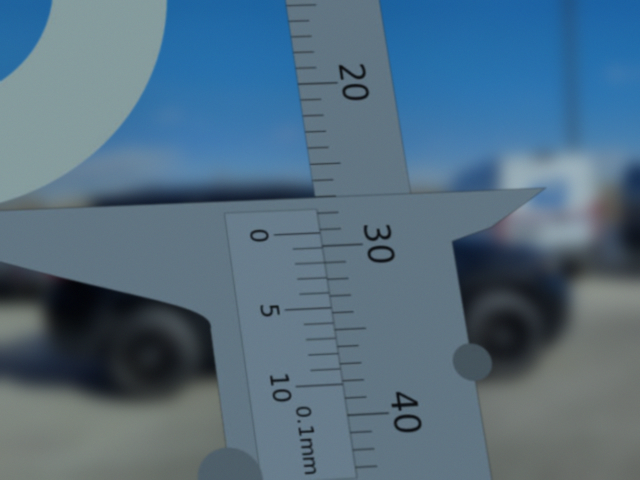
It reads value=29.2 unit=mm
